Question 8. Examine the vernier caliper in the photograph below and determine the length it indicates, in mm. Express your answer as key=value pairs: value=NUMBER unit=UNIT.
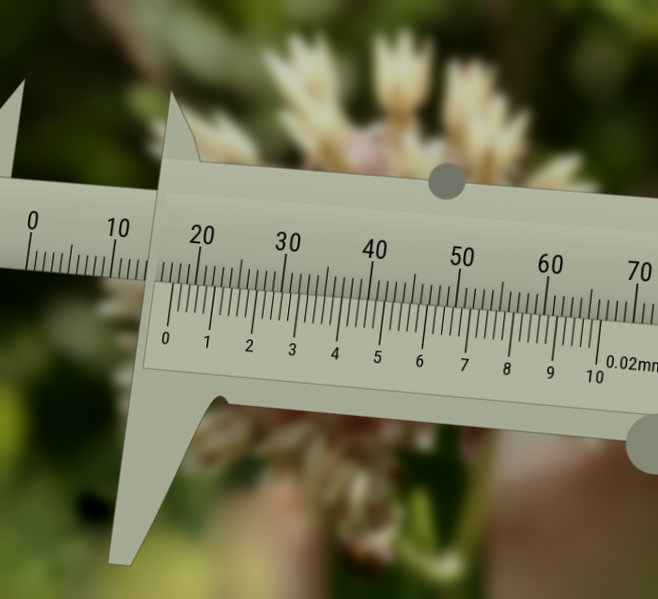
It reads value=17.4 unit=mm
